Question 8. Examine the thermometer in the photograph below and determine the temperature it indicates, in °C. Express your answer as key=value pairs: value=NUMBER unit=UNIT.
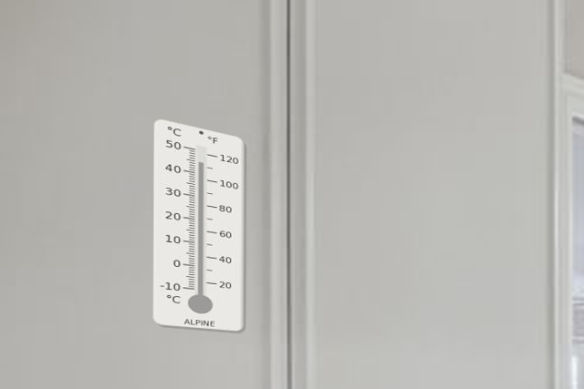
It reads value=45 unit=°C
